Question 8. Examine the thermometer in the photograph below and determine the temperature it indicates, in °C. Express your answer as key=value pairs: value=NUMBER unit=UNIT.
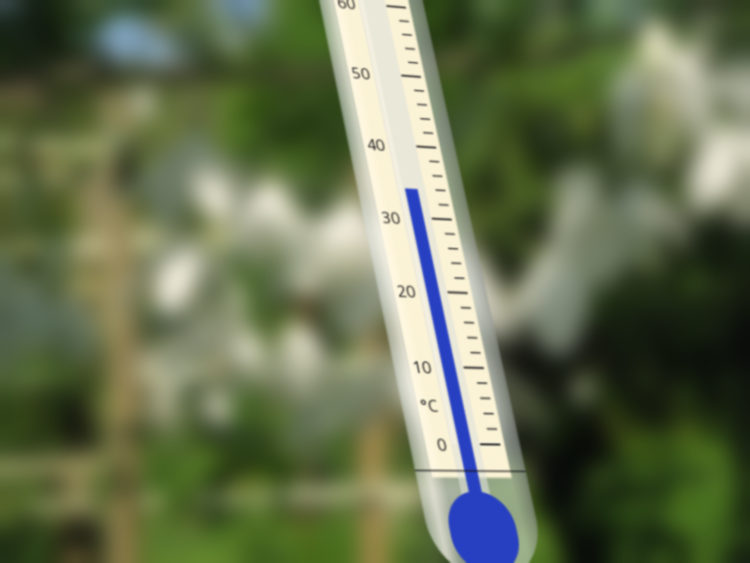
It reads value=34 unit=°C
